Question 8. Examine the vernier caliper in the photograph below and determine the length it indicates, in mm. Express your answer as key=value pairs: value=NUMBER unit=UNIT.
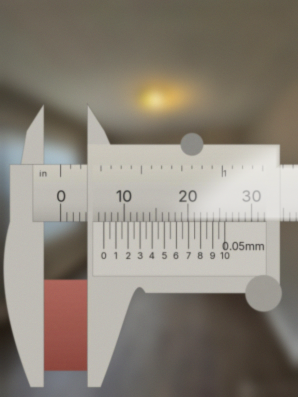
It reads value=6.8 unit=mm
